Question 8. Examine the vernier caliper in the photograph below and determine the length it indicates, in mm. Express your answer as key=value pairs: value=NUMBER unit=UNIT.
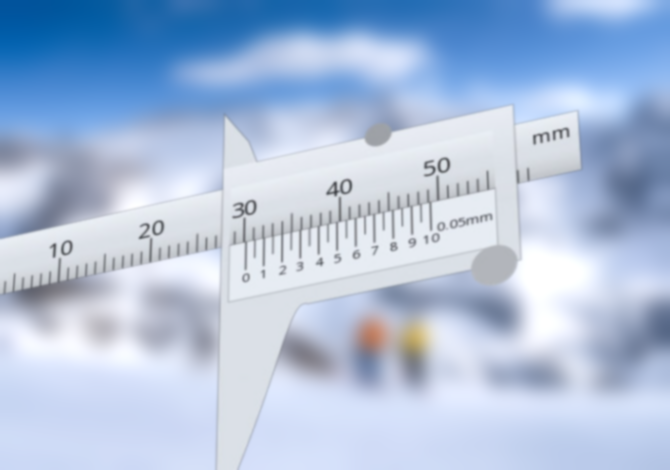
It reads value=30.2 unit=mm
